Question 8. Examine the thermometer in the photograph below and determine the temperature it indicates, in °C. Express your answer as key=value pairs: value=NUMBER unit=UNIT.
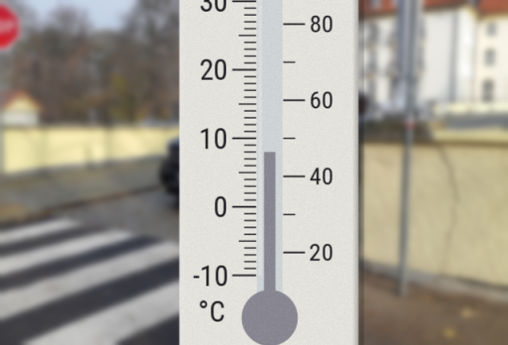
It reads value=8 unit=°C
